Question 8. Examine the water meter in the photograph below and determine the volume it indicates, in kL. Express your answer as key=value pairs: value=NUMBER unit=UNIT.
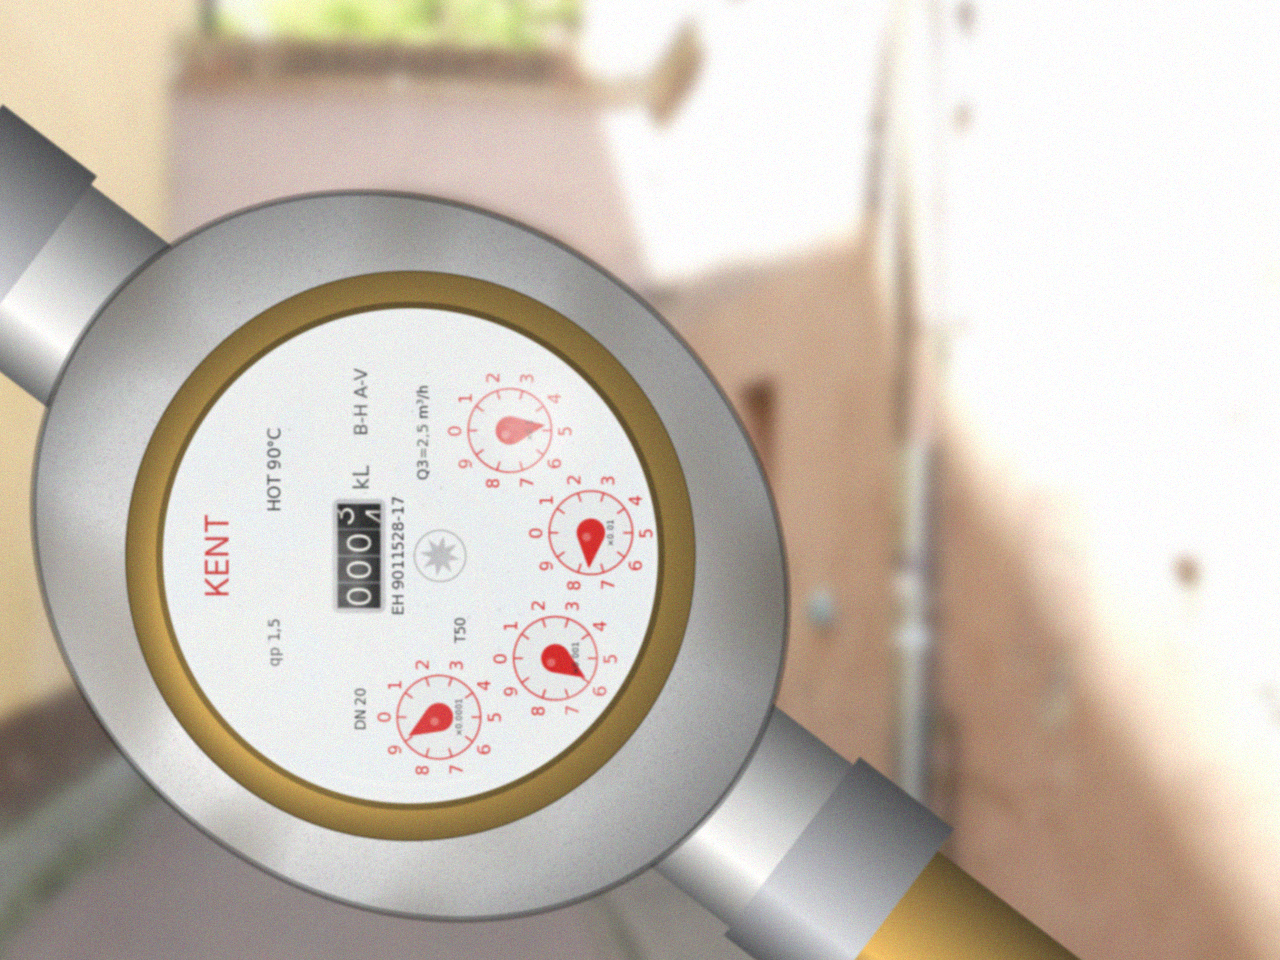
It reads value=3.4759 unit=kL
